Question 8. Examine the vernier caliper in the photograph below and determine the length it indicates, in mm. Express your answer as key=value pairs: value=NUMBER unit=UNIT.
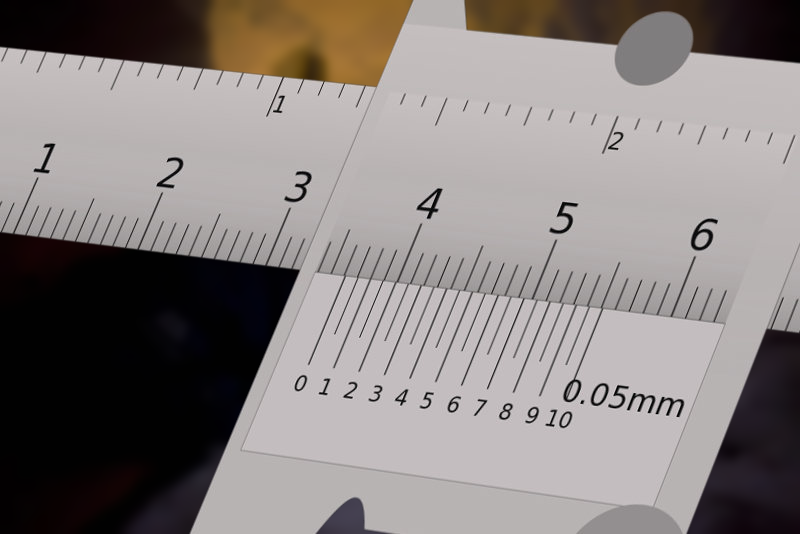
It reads value=36.1 unit=mm
